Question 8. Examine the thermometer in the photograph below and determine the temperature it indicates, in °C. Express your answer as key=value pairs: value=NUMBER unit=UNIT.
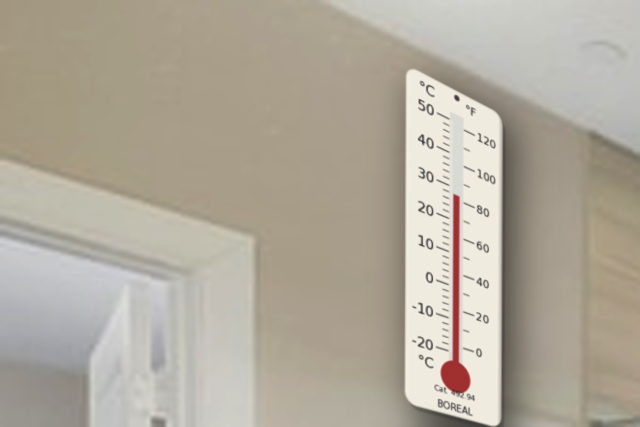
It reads value=28 unit=°C
